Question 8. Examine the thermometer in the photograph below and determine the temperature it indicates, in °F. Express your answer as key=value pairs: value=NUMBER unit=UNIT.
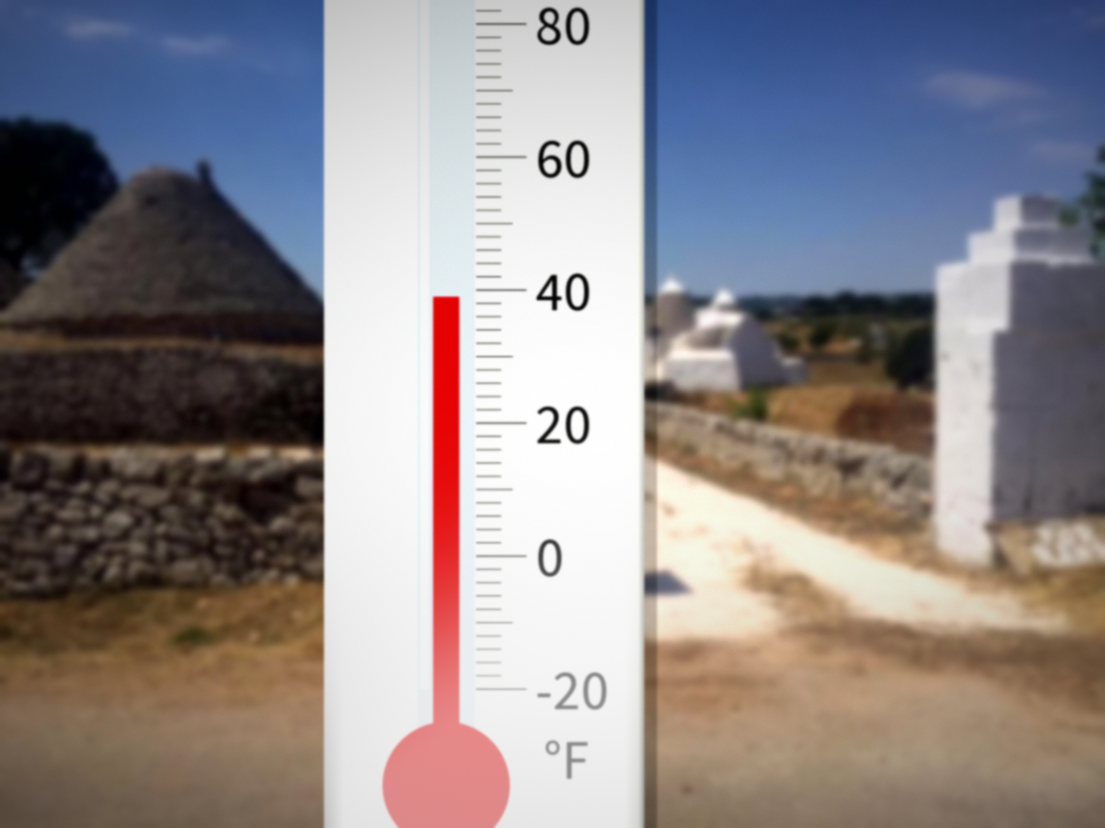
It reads value=39 unit=°F
